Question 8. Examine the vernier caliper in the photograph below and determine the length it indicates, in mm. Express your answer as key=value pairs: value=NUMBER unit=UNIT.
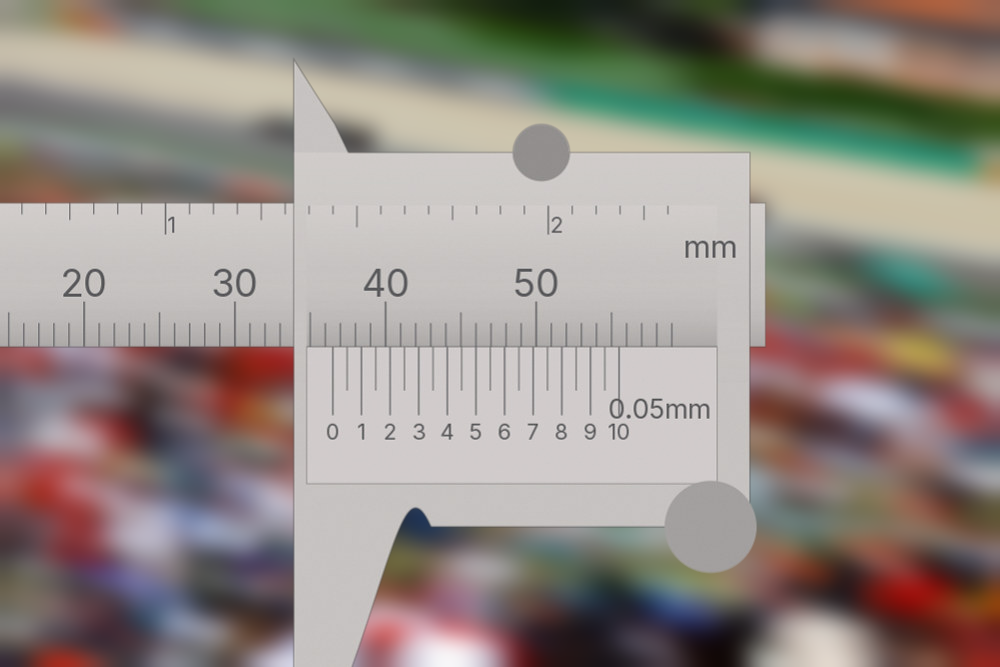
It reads value=36.5 unit=mm
